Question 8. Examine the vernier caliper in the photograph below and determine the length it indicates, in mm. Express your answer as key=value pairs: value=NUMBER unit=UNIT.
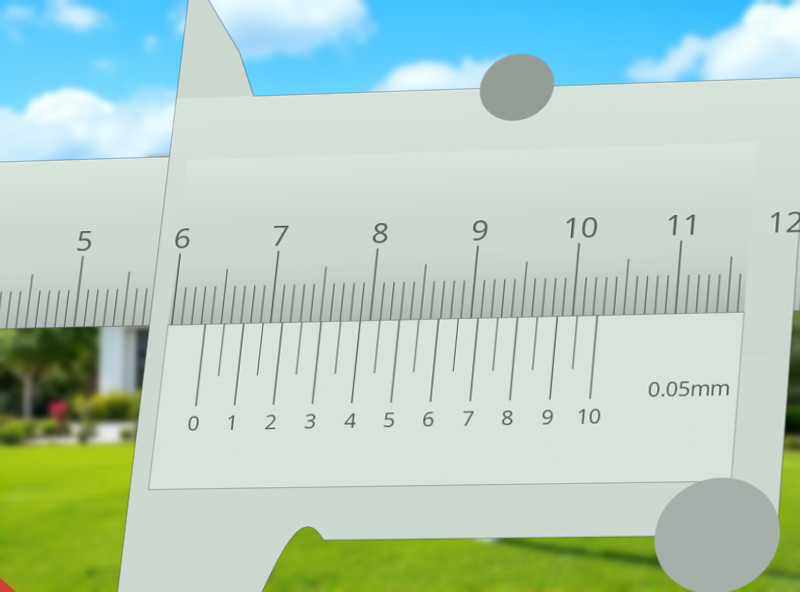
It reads value=63.4 unit=mm
